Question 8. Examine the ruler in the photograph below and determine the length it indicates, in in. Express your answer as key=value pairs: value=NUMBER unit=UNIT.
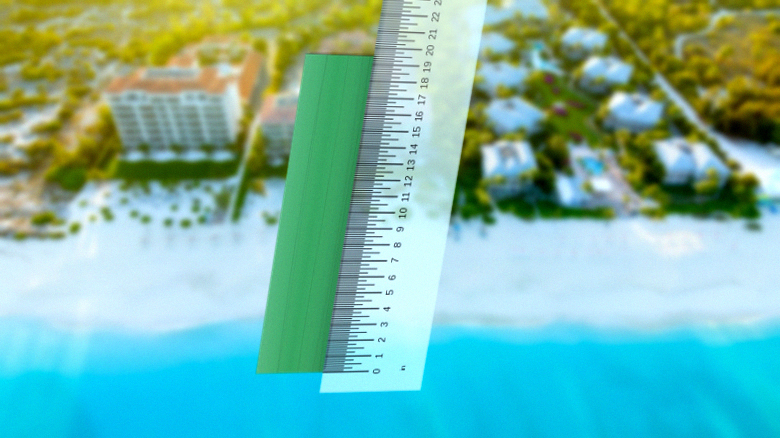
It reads value=19.5 unit=in
